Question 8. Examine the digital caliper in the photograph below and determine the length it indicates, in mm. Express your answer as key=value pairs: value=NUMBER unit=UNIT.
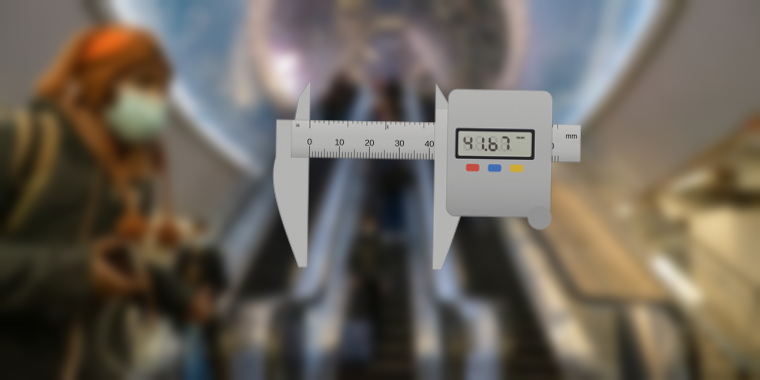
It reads value=41.67 unit=mm
